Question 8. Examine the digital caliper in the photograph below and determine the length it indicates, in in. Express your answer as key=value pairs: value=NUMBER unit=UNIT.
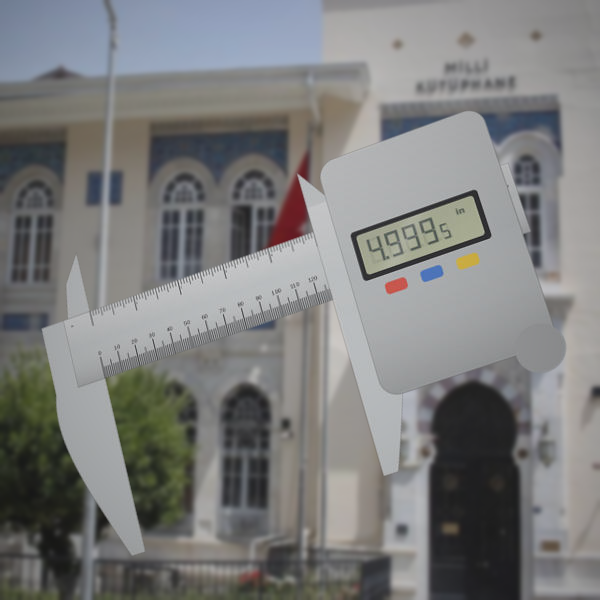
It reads value=4.9995 unit=in
